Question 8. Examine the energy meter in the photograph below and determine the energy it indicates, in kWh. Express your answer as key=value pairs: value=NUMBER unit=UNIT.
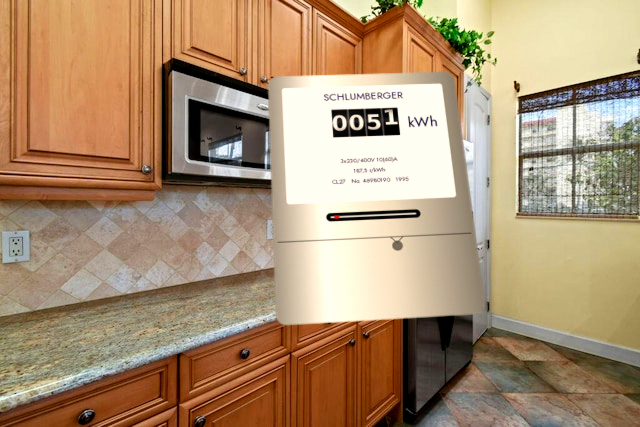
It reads value=51 unit=kWh
